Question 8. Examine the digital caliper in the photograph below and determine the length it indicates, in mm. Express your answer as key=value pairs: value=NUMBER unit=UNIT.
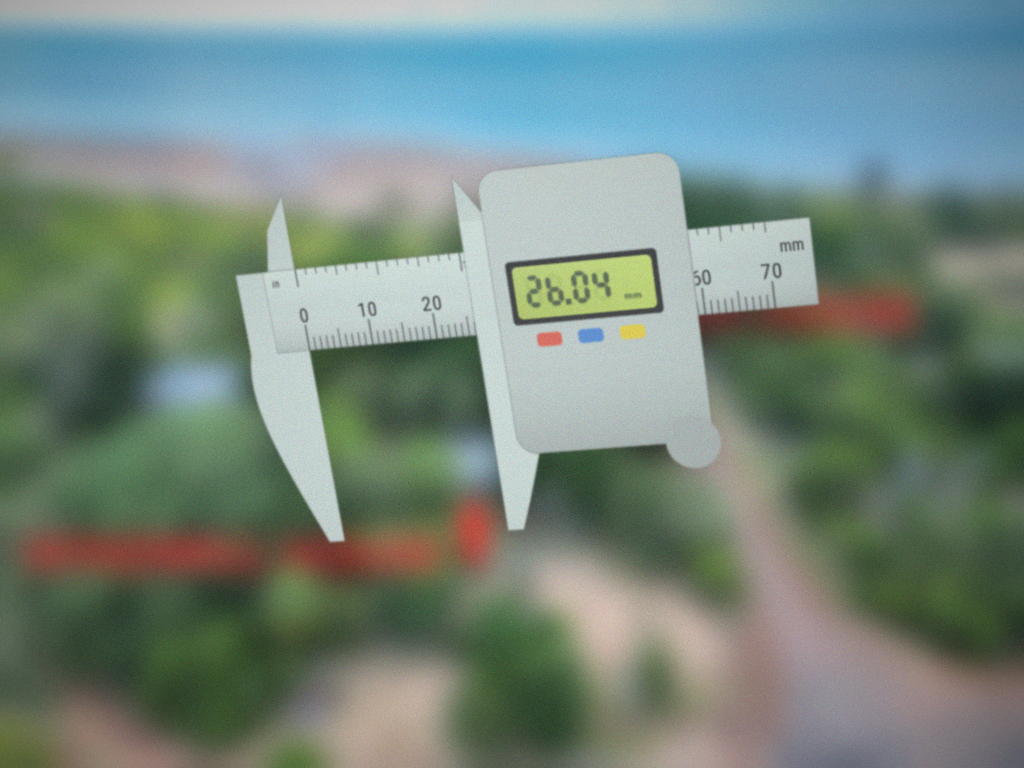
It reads value=26.04 unit=mm
